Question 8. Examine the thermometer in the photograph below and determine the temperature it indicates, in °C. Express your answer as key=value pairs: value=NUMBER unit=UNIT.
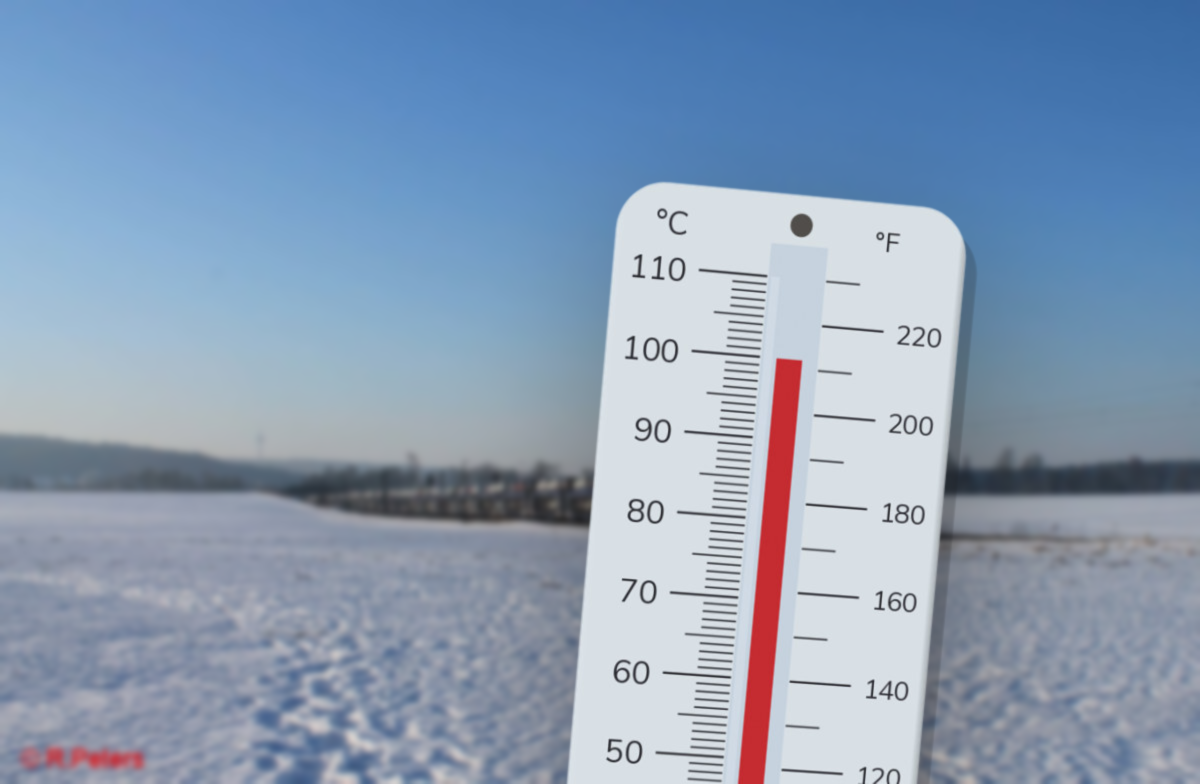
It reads value=100 unit=°C
